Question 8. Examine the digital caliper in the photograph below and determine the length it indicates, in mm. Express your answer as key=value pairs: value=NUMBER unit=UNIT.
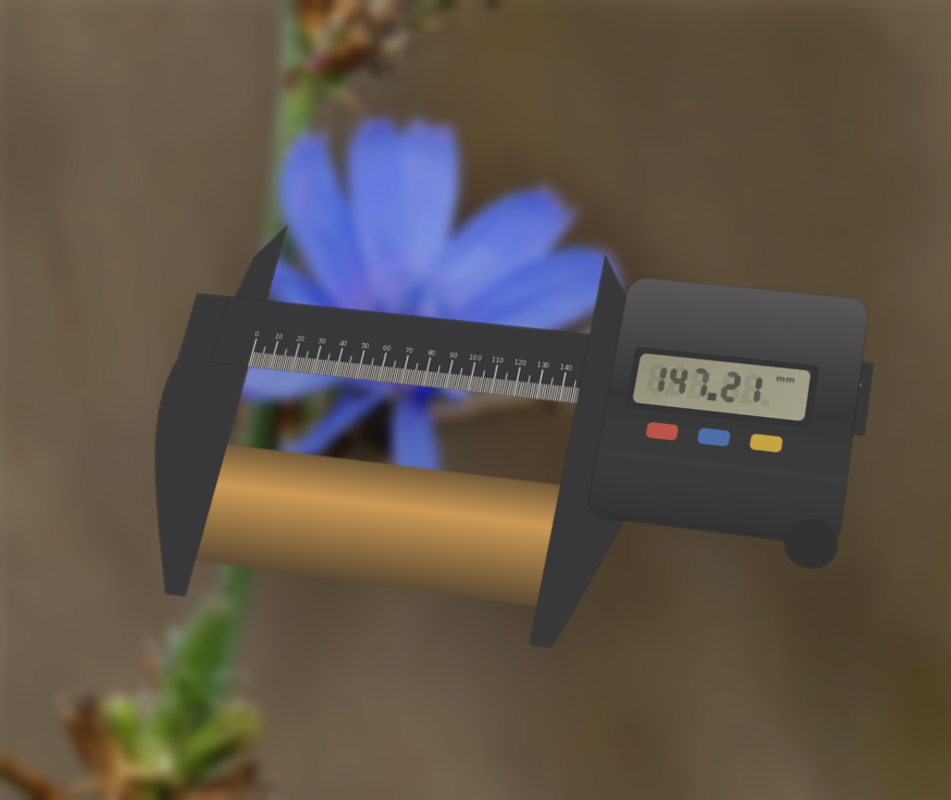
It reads value=147.21 unit=mm
